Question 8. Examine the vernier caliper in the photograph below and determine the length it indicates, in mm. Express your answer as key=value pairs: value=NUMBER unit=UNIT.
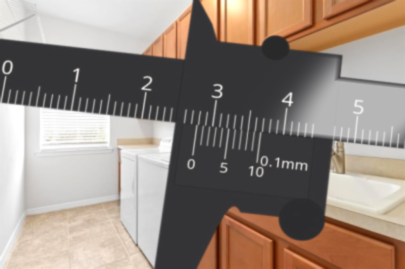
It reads value=27.8 unit=mm
